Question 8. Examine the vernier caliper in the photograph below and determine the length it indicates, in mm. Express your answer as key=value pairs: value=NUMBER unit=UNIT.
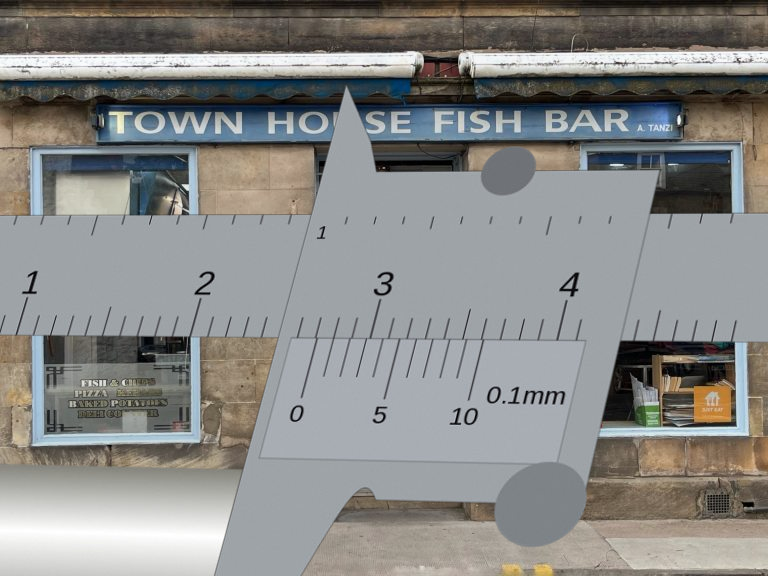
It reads value=27.1 unit=mm
